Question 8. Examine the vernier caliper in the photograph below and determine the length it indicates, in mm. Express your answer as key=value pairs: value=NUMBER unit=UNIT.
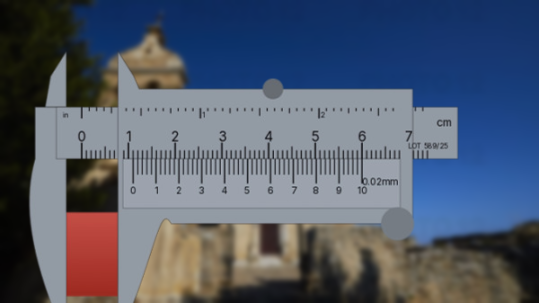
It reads value=11.0 unit=mm
